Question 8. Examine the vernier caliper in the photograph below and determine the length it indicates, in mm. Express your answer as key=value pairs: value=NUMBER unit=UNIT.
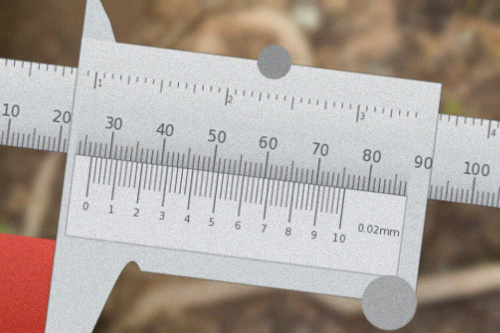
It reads value=26.5 unit=mm
